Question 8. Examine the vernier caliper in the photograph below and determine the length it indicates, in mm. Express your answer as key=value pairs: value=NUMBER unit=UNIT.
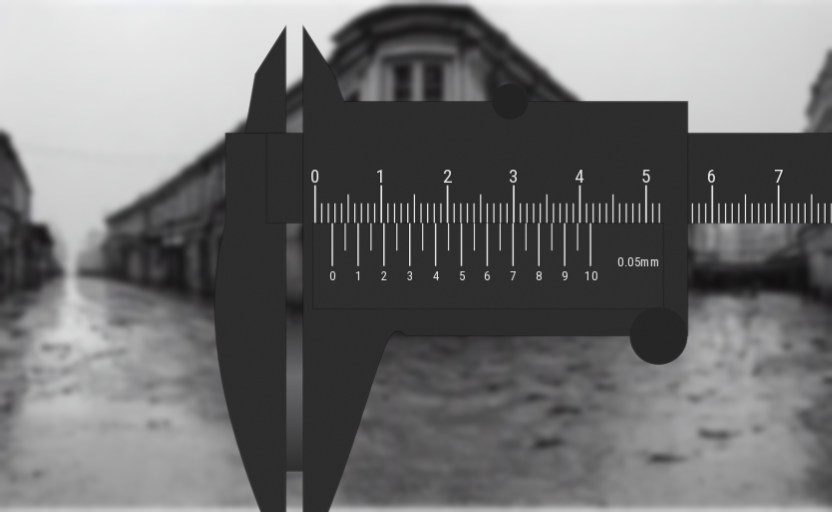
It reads value=2.6 unit=mm
